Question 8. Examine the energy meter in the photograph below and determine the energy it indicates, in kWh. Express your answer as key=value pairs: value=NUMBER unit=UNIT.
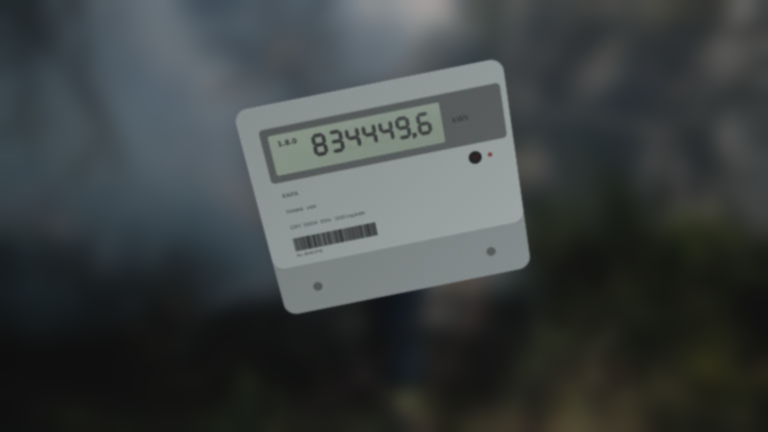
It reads value=834449.6 unit=kWh
